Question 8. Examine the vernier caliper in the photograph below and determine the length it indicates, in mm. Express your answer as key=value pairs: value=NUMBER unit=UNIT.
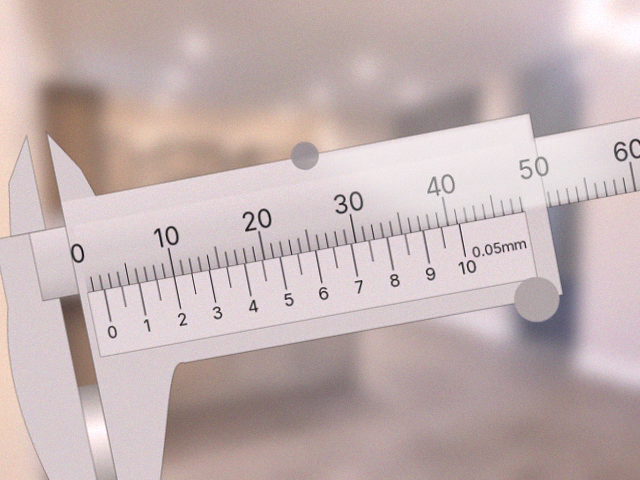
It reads value=2.2 unit=mm
